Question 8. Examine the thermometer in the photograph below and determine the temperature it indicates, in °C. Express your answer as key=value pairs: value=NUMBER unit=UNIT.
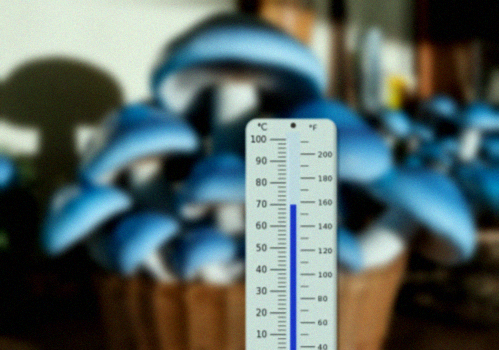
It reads value=70 unit=°C
